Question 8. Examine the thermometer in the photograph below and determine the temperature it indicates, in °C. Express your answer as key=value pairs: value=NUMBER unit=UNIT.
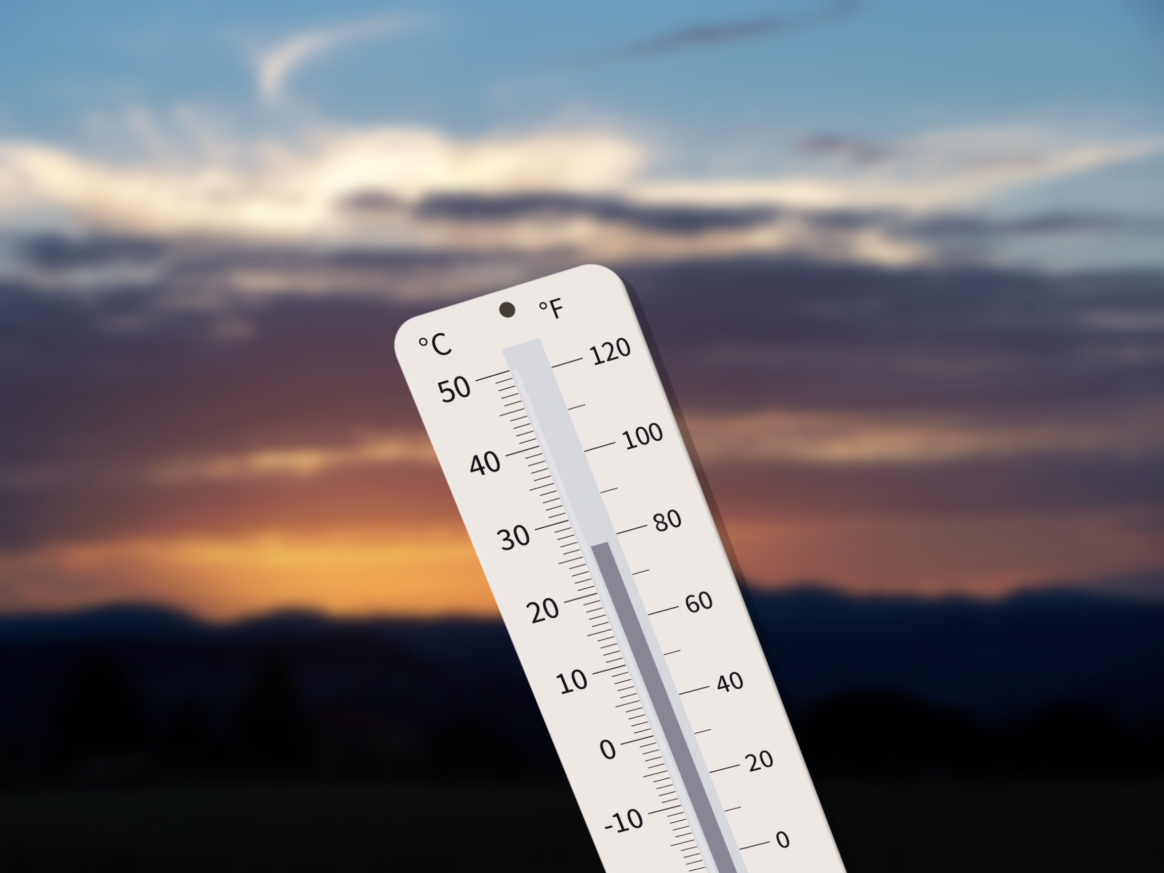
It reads value=26 unit=°C
